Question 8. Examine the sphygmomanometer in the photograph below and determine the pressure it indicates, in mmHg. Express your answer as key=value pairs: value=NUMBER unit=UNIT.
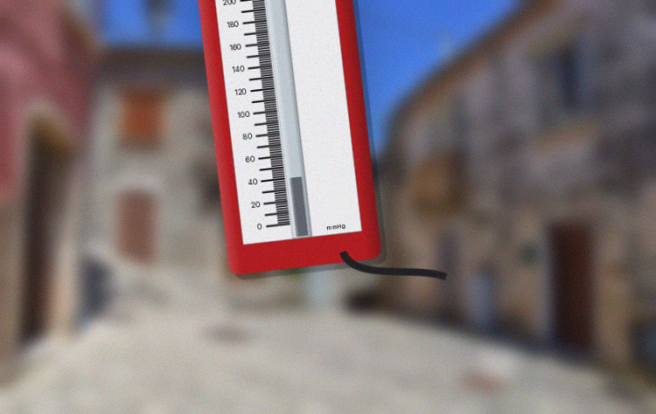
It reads value=40 unit=mmHg
